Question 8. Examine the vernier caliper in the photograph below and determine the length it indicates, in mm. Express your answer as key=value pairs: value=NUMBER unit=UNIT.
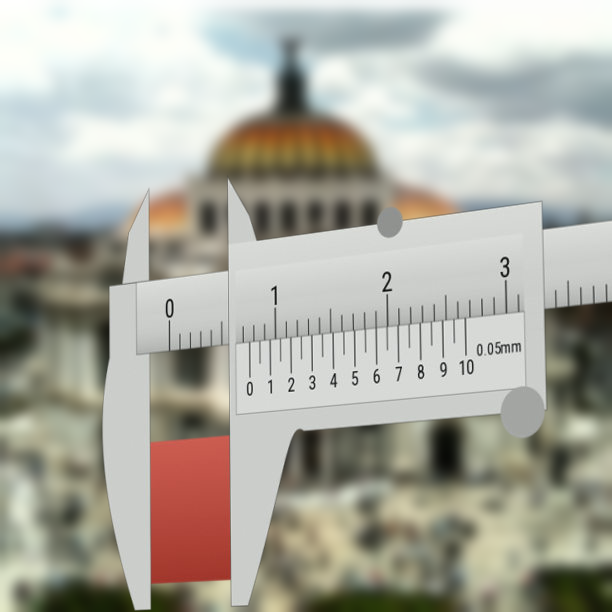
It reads value=7.6 unit=mm
